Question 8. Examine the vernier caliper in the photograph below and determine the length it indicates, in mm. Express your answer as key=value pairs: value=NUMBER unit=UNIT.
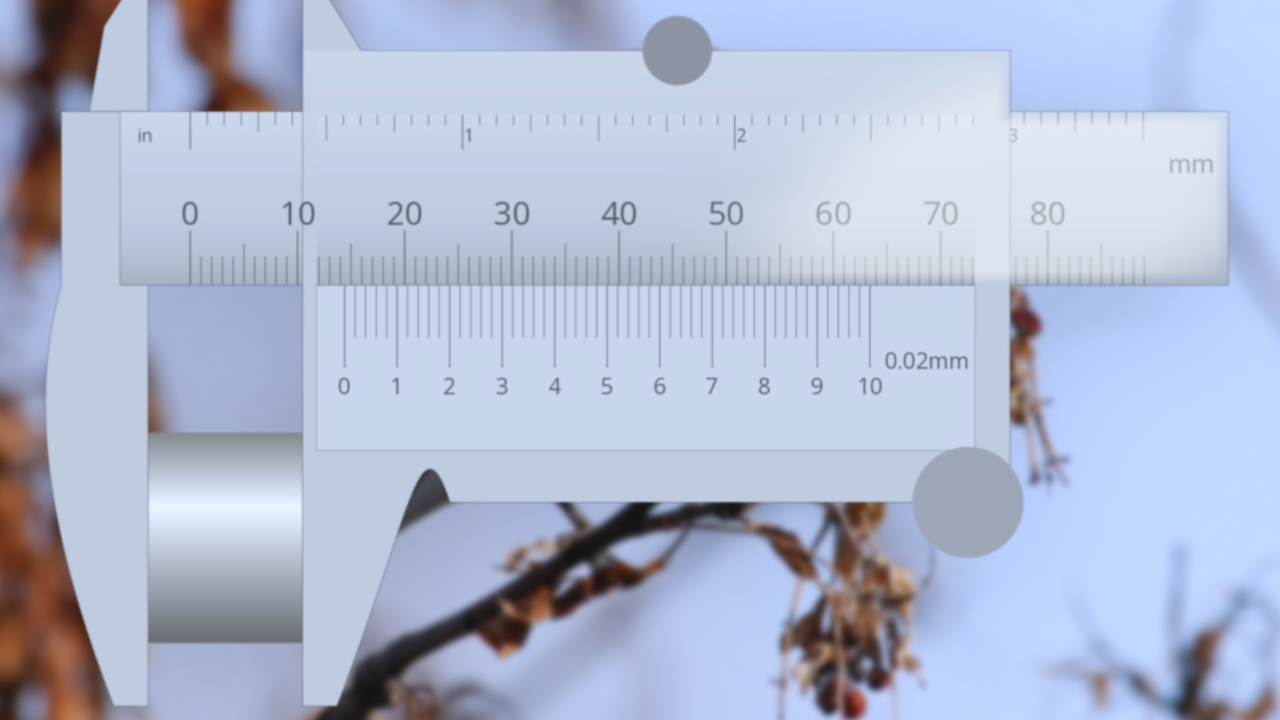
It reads value=14.4 unit=mm
